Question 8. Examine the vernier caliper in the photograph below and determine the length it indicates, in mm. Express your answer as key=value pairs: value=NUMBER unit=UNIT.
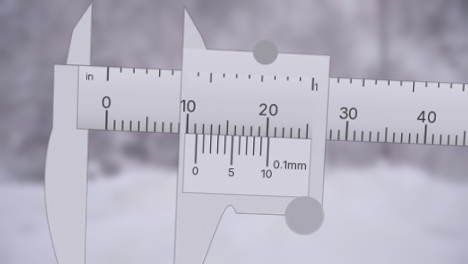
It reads value=11.2 unit=mm
